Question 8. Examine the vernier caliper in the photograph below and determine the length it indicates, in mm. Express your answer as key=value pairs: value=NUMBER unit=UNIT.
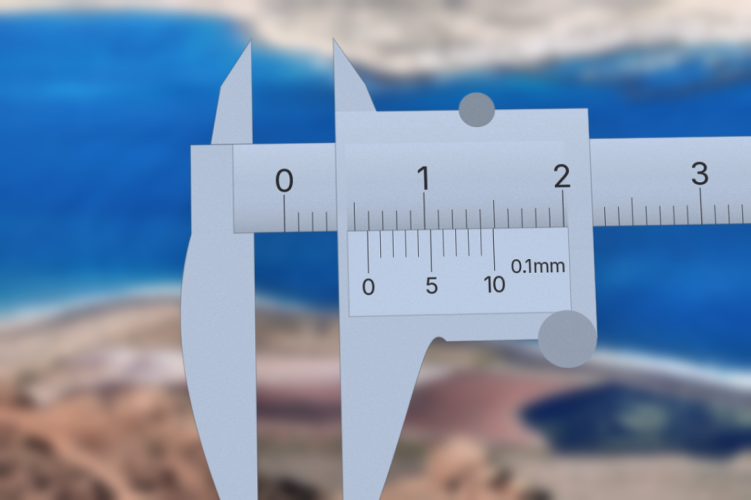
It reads value=5.9 unit=mm
